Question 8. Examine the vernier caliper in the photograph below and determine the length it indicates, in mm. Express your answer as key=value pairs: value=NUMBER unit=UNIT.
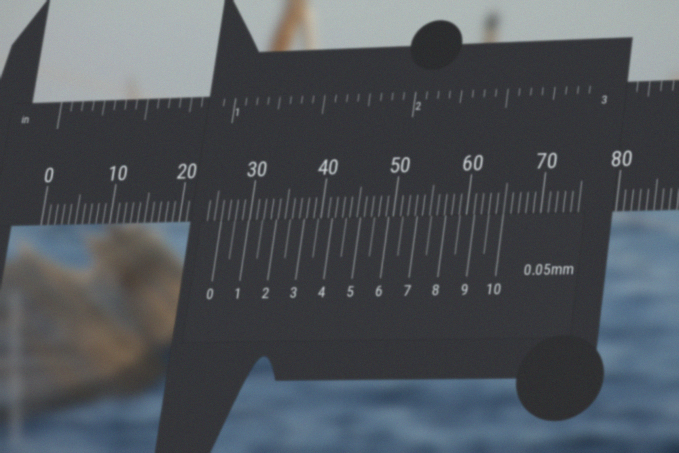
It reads value=26.0 unit=mm
